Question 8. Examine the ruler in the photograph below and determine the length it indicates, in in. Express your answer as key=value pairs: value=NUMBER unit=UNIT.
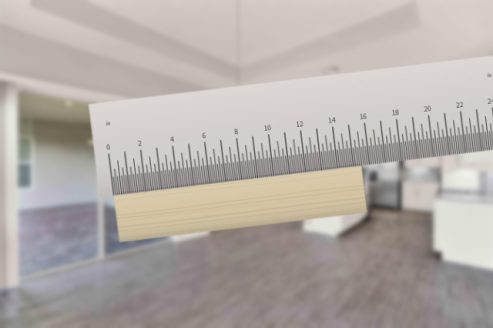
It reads value=15.5 unit=in
